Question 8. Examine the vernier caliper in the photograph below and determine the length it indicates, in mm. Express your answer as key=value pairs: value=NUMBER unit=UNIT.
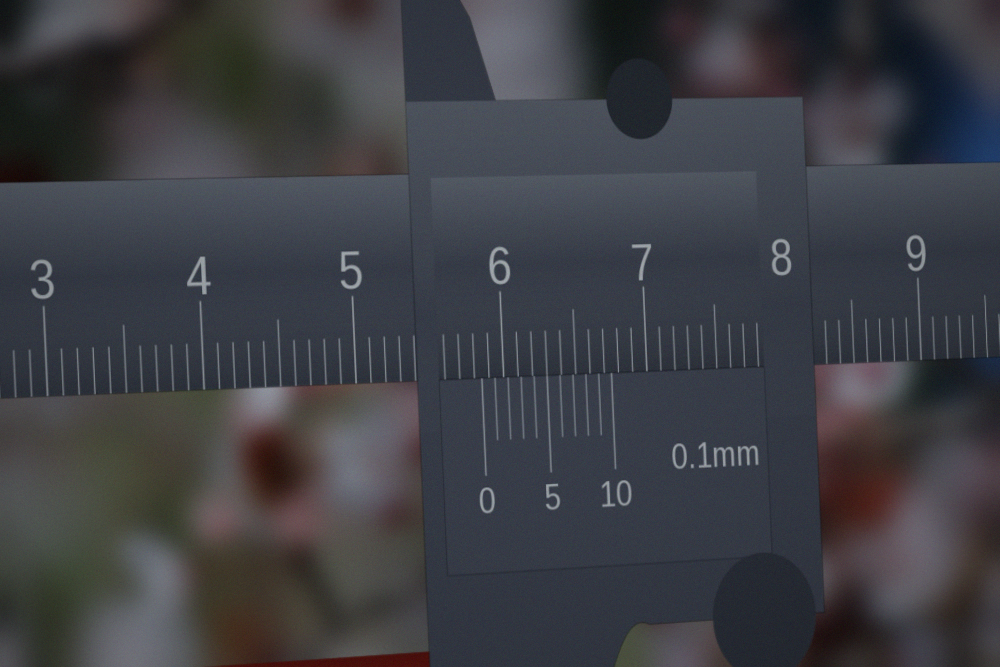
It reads value=58.5 unit=mm
